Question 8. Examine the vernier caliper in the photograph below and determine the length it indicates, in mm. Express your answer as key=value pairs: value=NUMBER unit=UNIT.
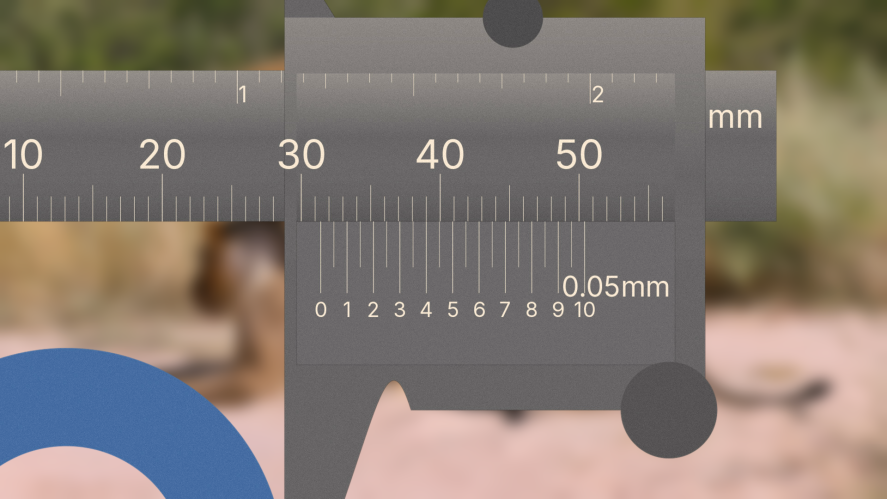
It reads value=31.4 unit=mm
